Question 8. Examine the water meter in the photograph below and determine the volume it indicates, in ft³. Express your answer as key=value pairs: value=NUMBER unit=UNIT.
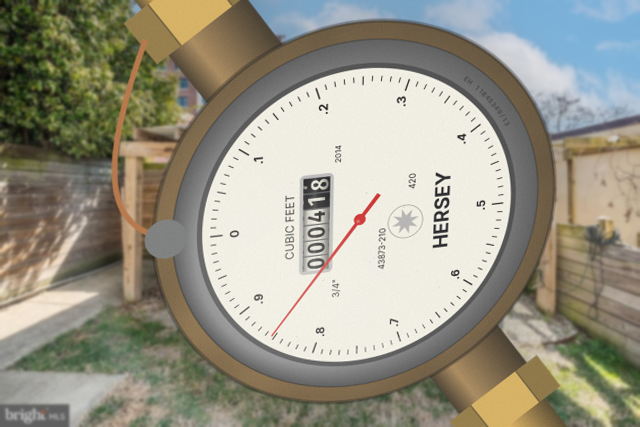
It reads value=417.85 unit=ft³
